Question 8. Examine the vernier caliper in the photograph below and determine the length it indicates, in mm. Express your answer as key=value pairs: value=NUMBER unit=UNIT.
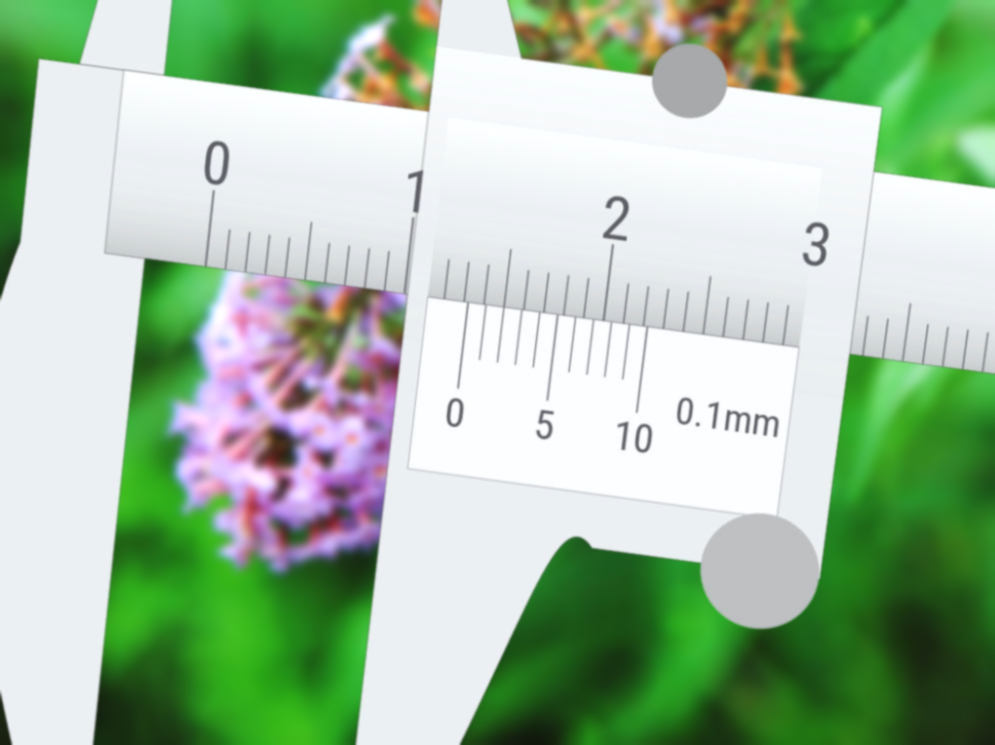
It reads value=13.2 unit=mm
